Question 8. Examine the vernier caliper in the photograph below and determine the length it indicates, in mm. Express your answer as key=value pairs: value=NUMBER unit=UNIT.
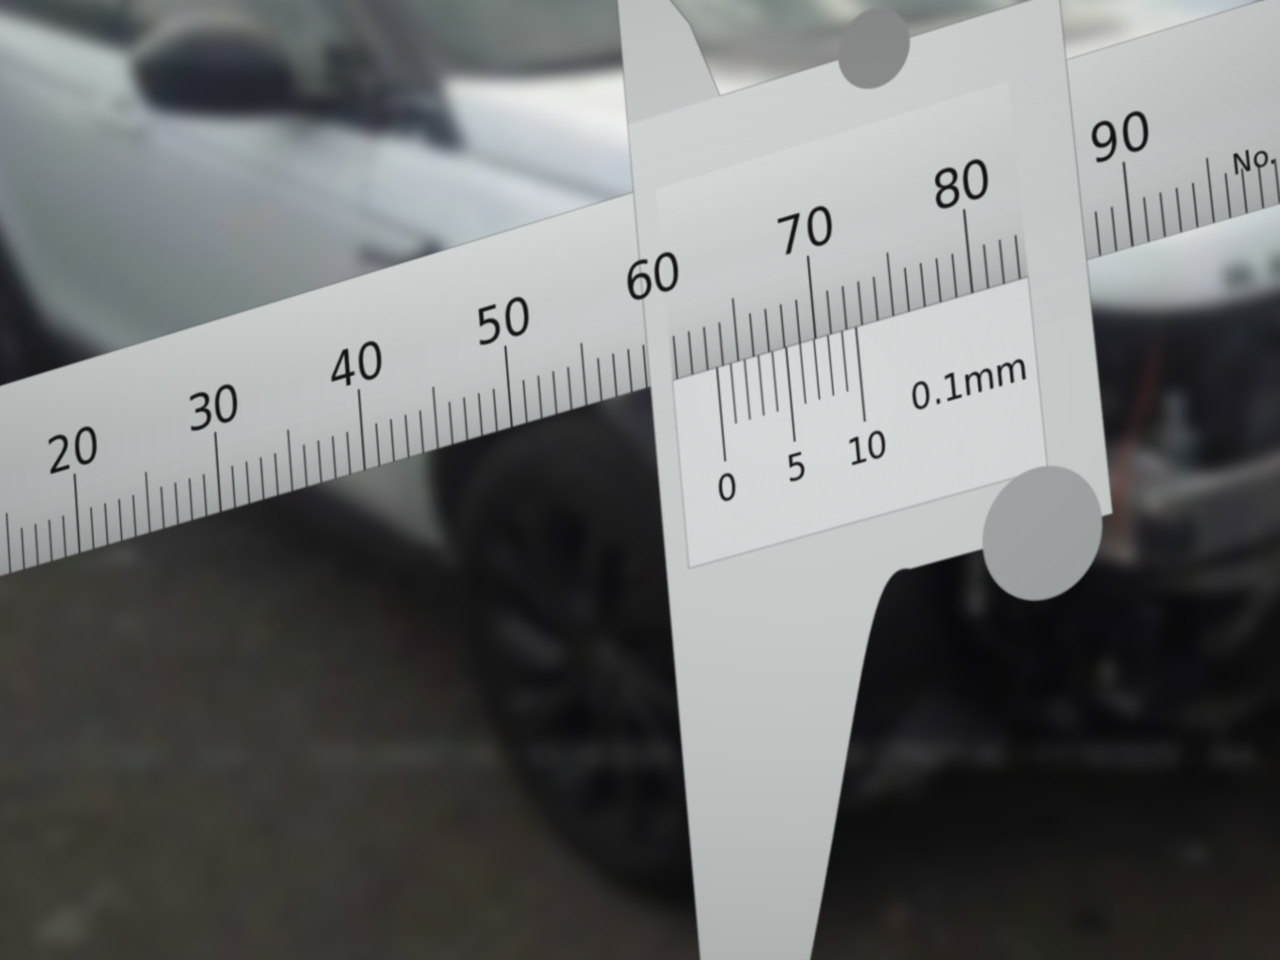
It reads value=63.6 unit=mm
